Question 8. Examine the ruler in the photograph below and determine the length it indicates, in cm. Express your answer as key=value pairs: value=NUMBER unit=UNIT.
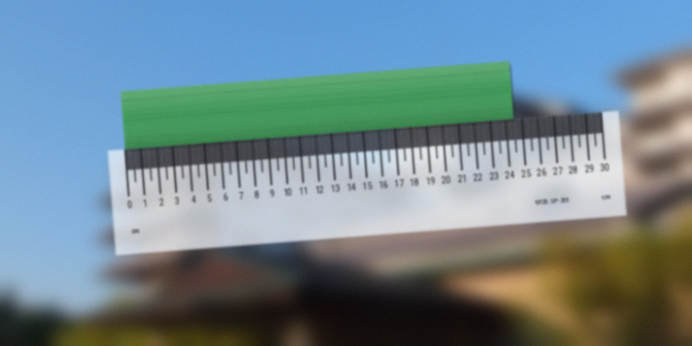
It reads value=24.5 unit=cm
